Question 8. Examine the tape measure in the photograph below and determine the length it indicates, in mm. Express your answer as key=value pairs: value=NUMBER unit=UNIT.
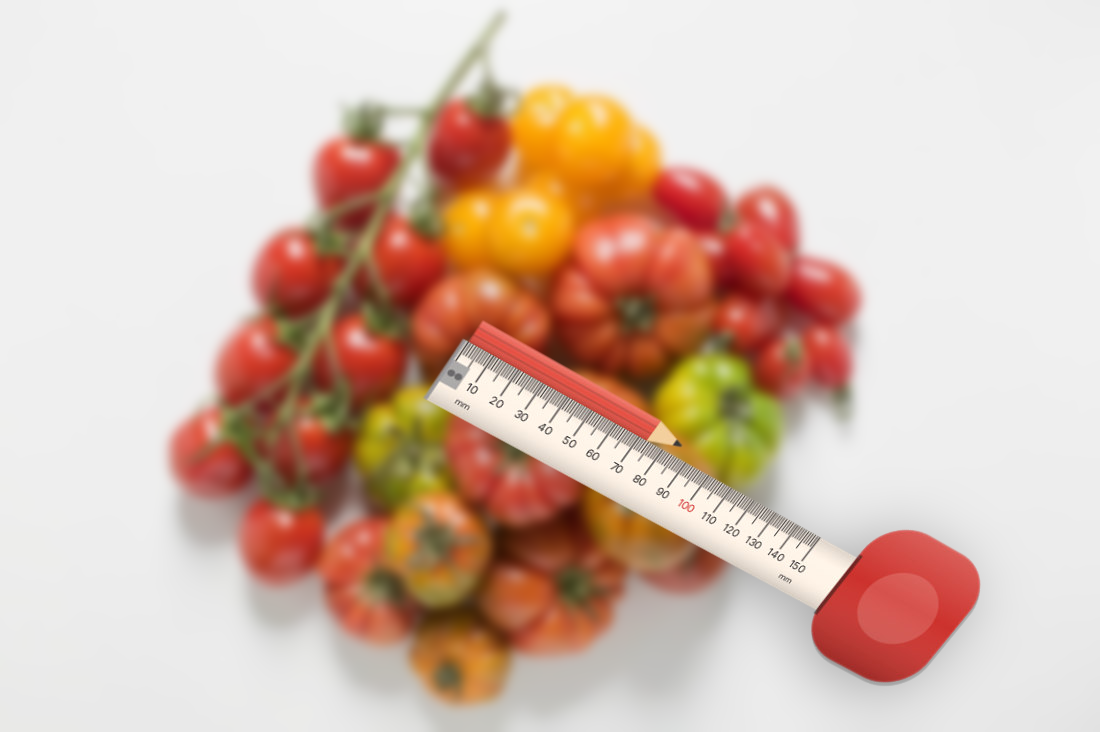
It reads value=85 unit=mm
